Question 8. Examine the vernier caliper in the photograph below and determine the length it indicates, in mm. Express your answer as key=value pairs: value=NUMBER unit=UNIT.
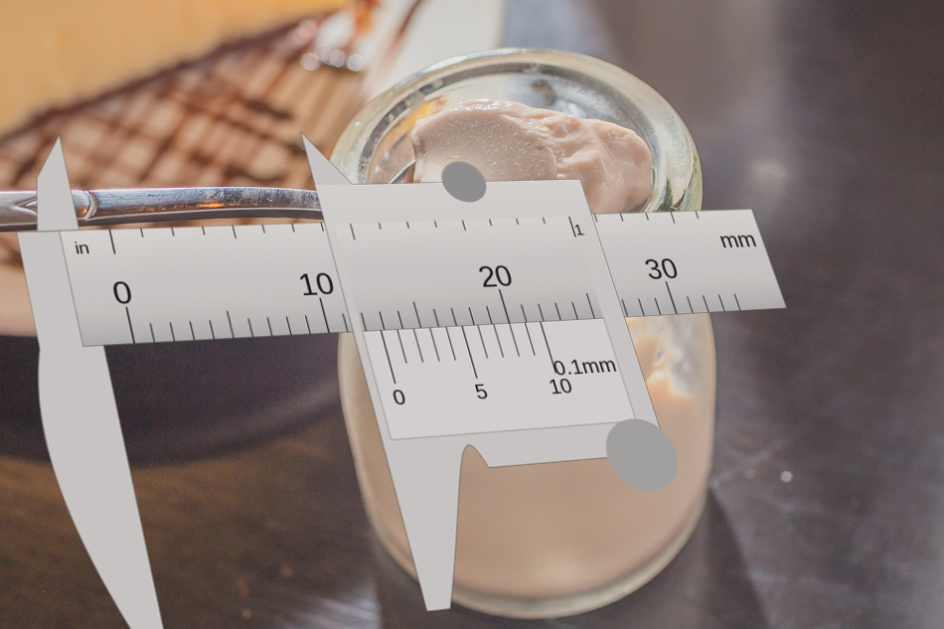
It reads value=12.8 unit=mm
